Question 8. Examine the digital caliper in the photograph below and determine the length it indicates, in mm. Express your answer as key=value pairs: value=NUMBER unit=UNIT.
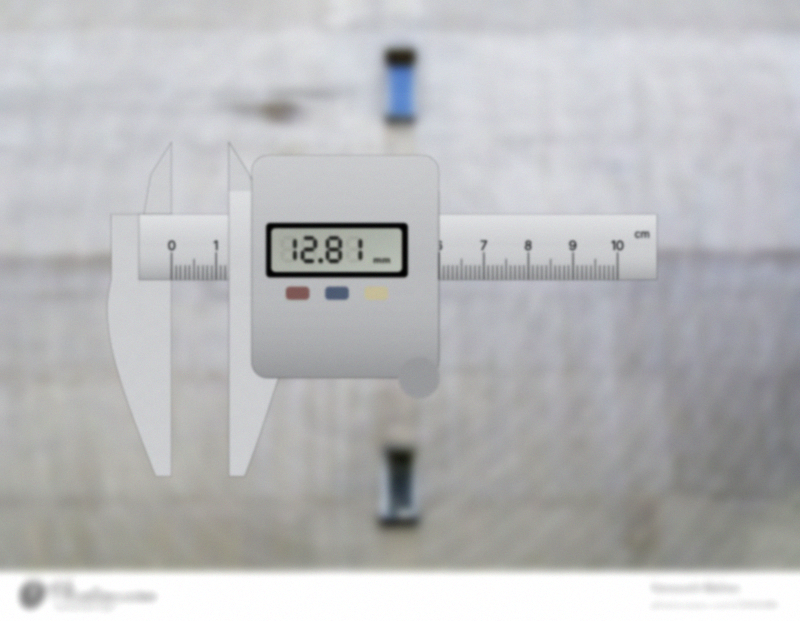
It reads value=12.81 unit=mm
